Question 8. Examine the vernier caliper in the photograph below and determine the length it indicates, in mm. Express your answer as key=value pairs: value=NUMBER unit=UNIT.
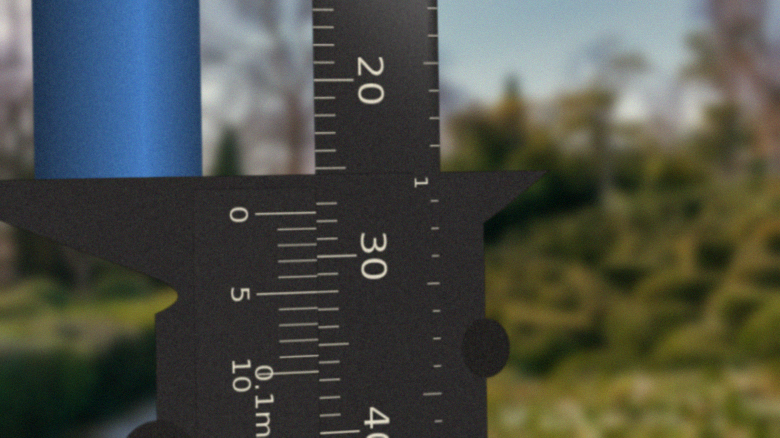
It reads value=27.5 unit=mm
